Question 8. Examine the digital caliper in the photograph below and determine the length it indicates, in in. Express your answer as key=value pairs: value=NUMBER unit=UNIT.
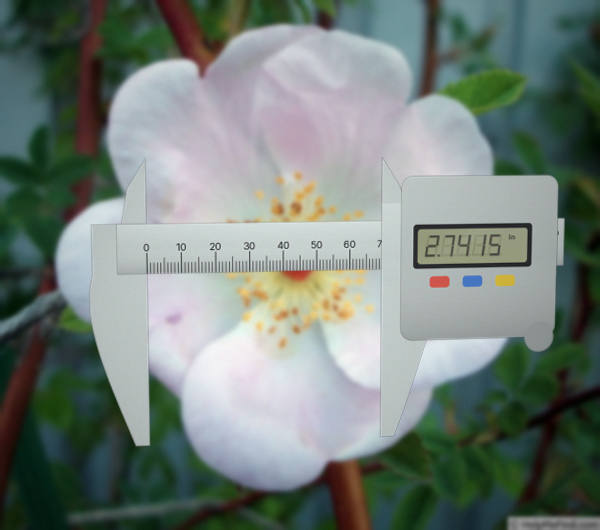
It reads value=2.7415 unit=in
